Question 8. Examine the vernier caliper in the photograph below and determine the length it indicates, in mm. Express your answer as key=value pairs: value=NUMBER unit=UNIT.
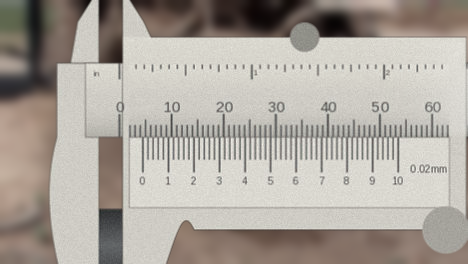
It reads value=4.5 unit=mm
